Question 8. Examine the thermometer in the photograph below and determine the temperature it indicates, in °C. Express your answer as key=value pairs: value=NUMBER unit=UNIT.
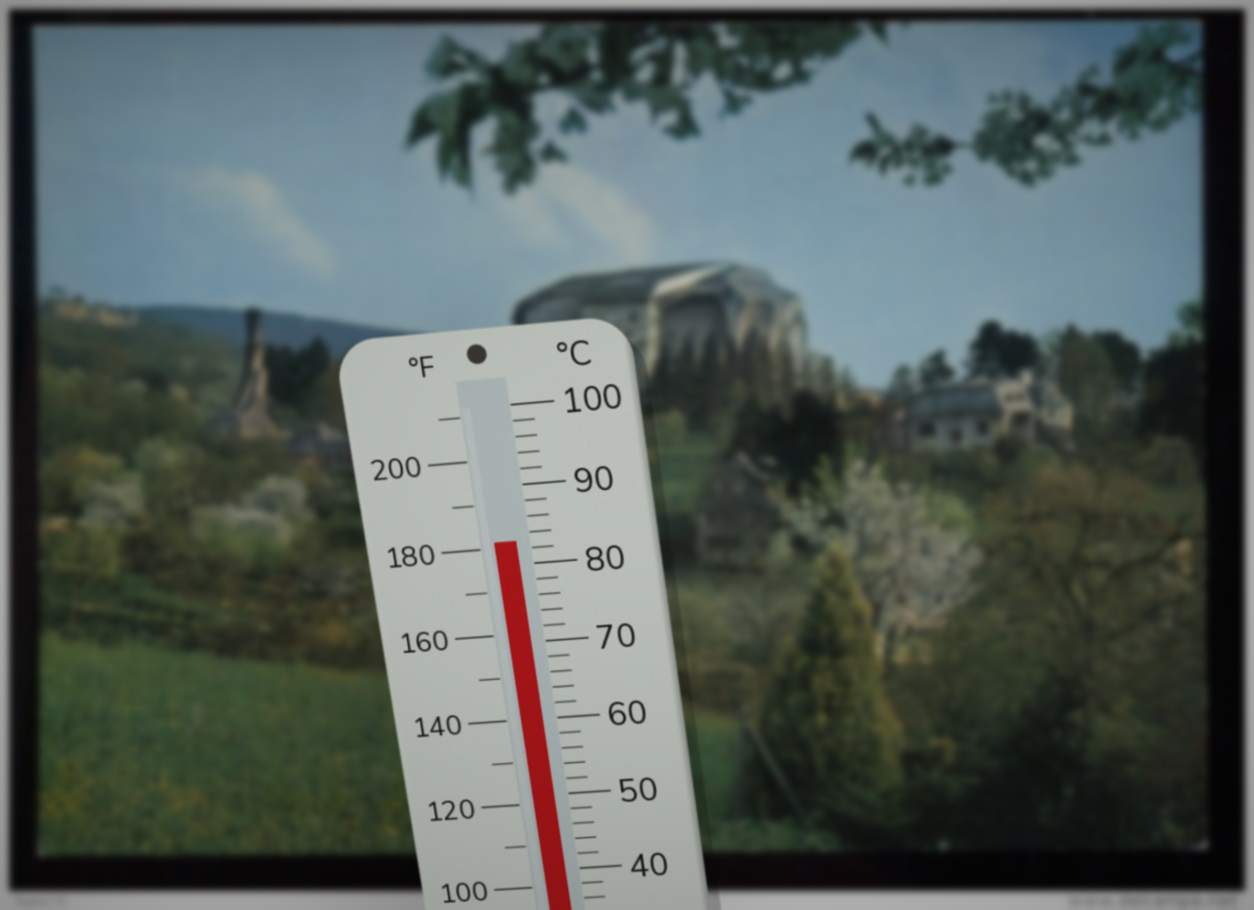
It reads value=83 unit=°C
